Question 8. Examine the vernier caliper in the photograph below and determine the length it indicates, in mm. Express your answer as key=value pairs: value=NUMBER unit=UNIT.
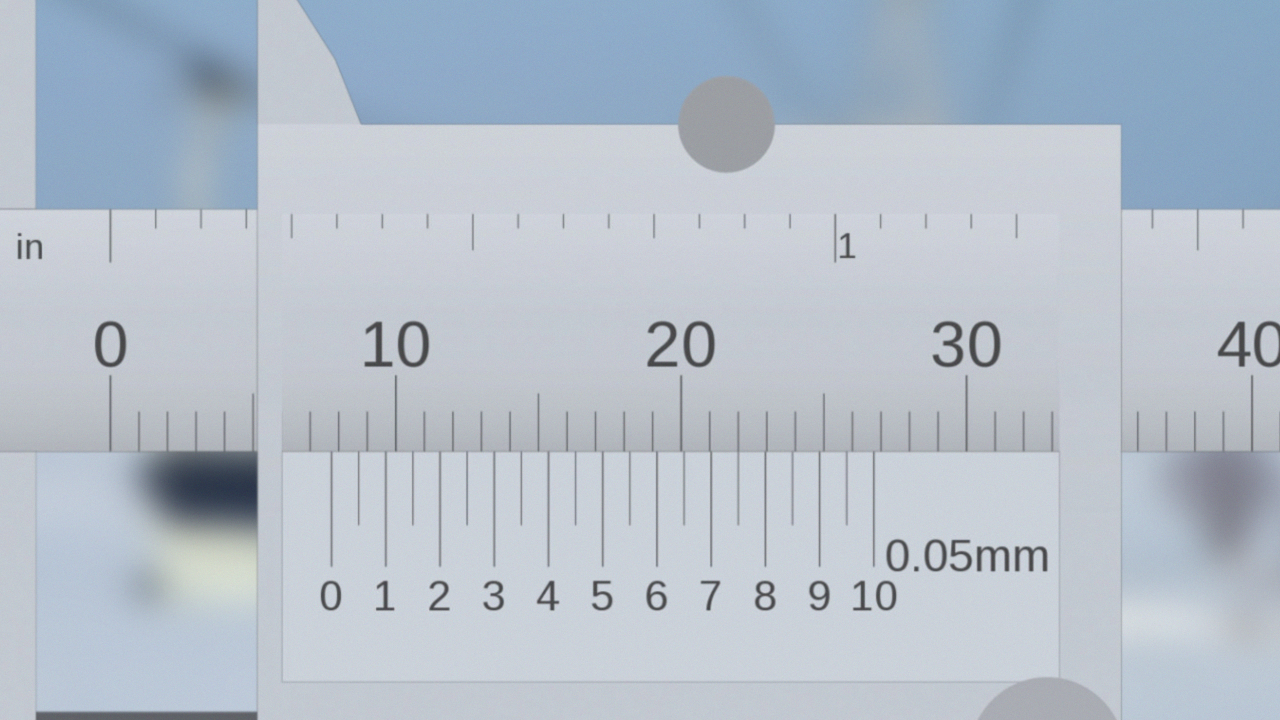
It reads value=7.75 unit=mm
